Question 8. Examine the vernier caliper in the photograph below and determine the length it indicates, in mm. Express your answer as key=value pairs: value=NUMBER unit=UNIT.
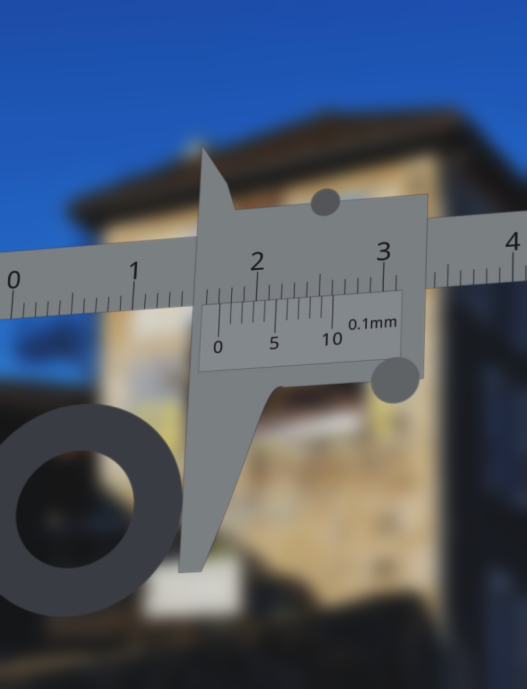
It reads value=17.1 unit=mm
